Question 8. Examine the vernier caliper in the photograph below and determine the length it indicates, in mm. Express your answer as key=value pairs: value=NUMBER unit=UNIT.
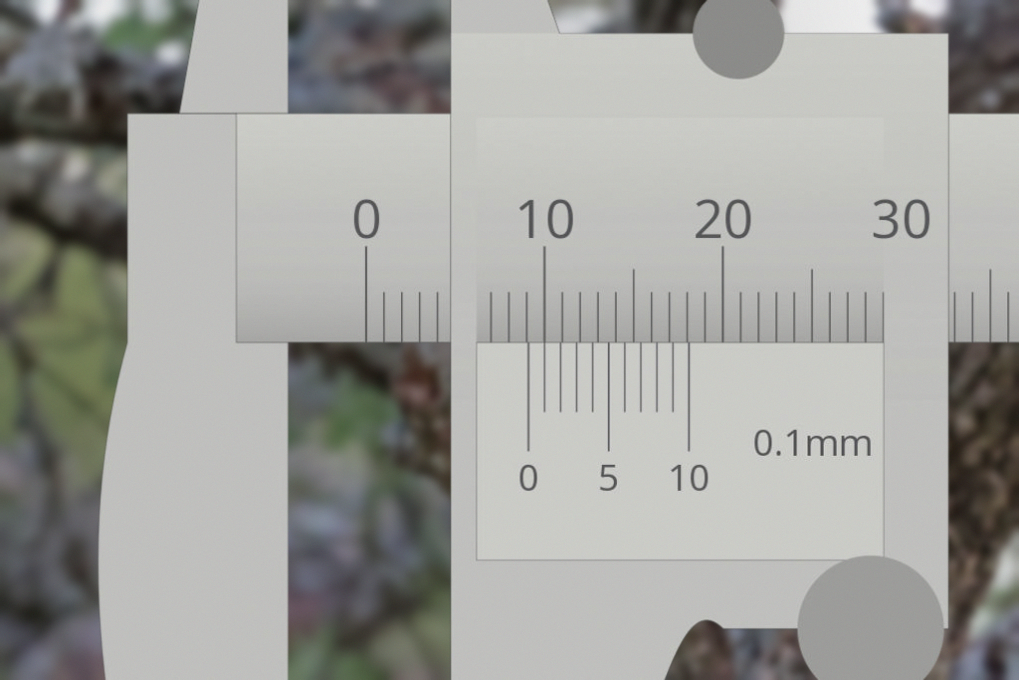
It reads value=9.1 unit=mm
